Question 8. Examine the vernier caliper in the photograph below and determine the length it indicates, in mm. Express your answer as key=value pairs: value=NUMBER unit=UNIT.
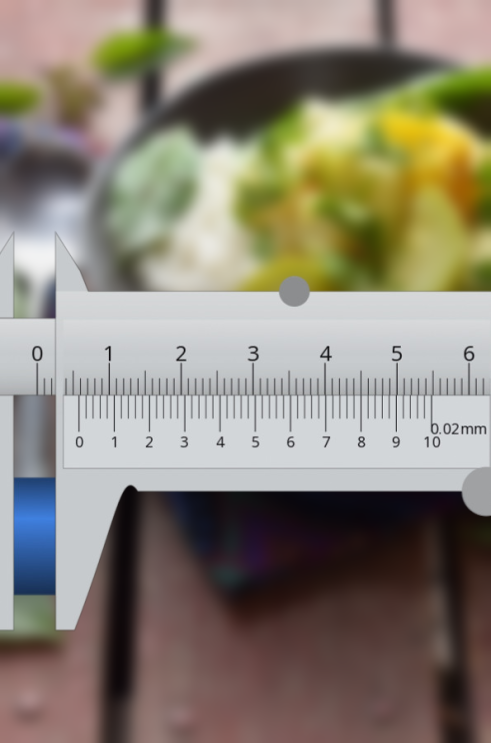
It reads value=5.8 unit=mm
